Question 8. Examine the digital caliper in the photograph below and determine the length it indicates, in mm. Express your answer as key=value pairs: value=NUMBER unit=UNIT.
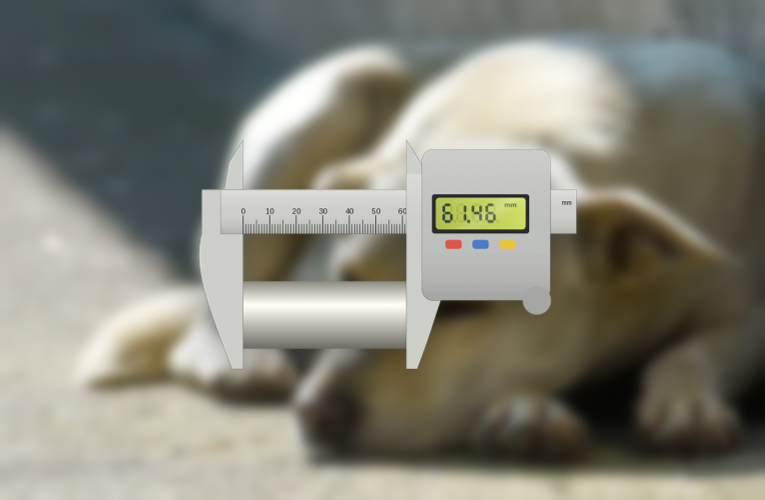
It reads value=61.46 unit=mm
